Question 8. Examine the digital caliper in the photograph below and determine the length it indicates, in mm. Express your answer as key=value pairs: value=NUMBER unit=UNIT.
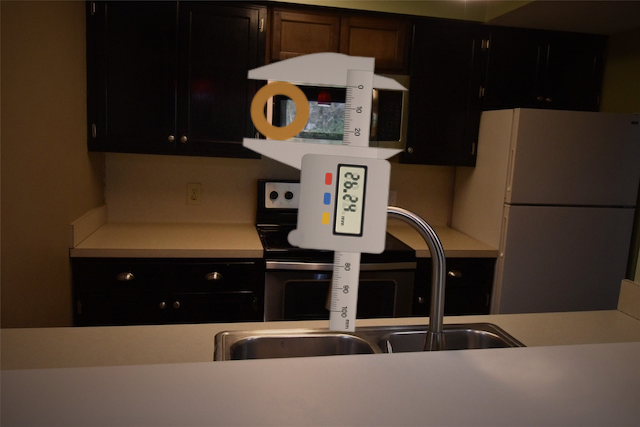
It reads value=26.24 unit=mm
